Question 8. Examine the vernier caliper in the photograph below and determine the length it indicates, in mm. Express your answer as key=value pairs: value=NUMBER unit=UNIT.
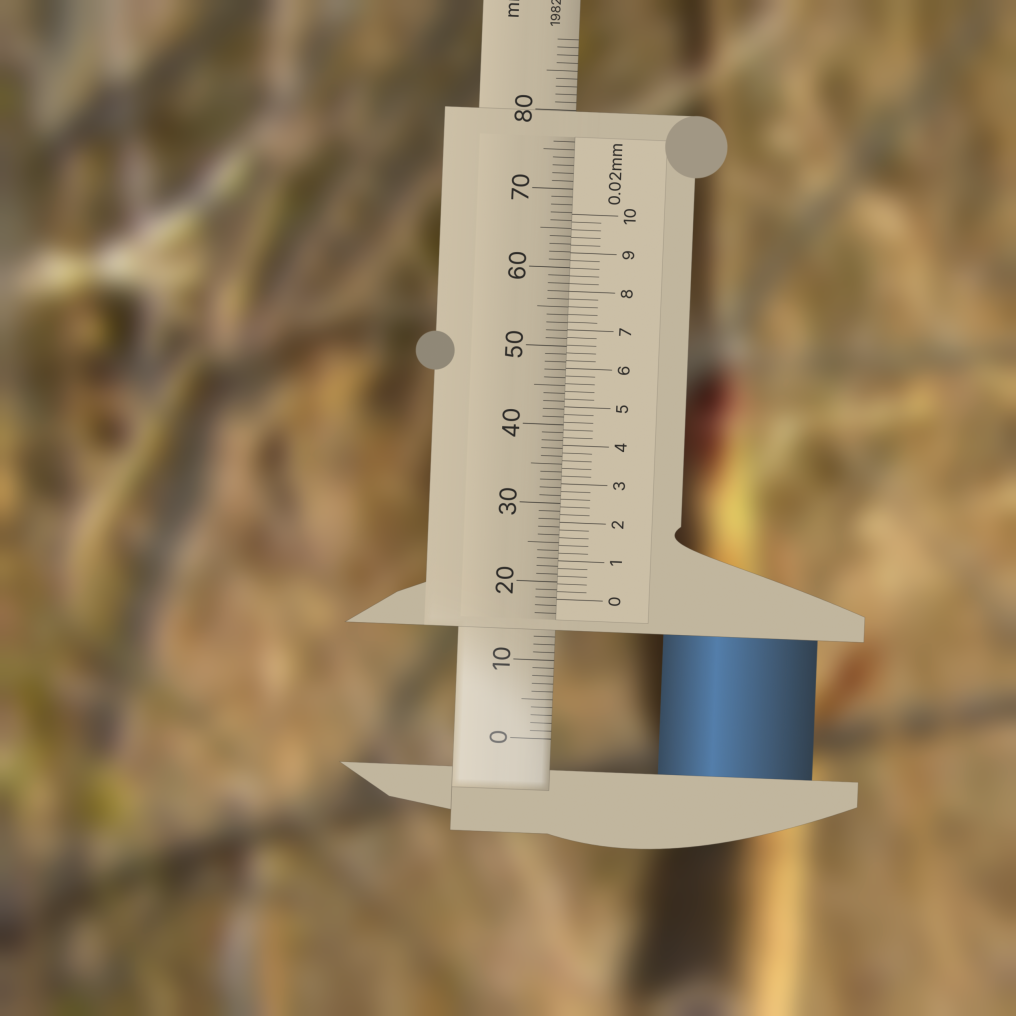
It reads value=17.8 unit=mm
